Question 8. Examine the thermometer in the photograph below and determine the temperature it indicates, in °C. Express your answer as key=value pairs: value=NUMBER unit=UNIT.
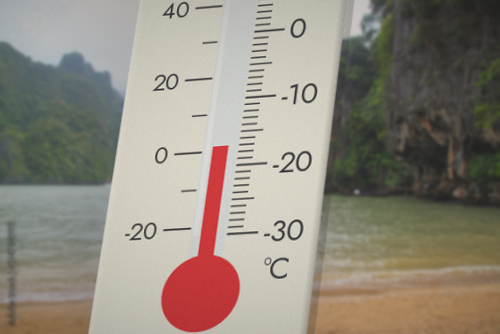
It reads value=-17 unit=°C
